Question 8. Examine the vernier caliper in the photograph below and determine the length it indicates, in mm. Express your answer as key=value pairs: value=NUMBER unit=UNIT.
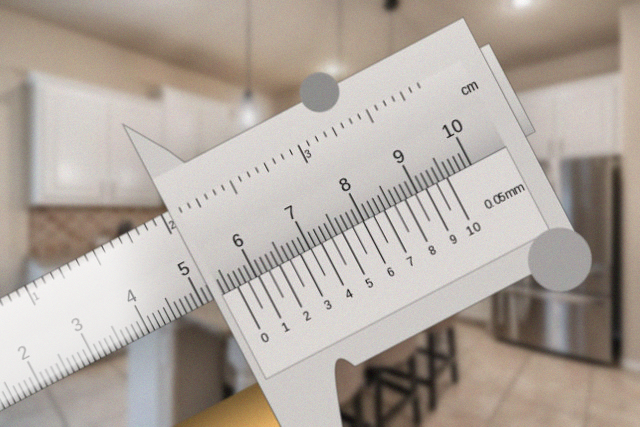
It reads value=56.5 unit=mm
